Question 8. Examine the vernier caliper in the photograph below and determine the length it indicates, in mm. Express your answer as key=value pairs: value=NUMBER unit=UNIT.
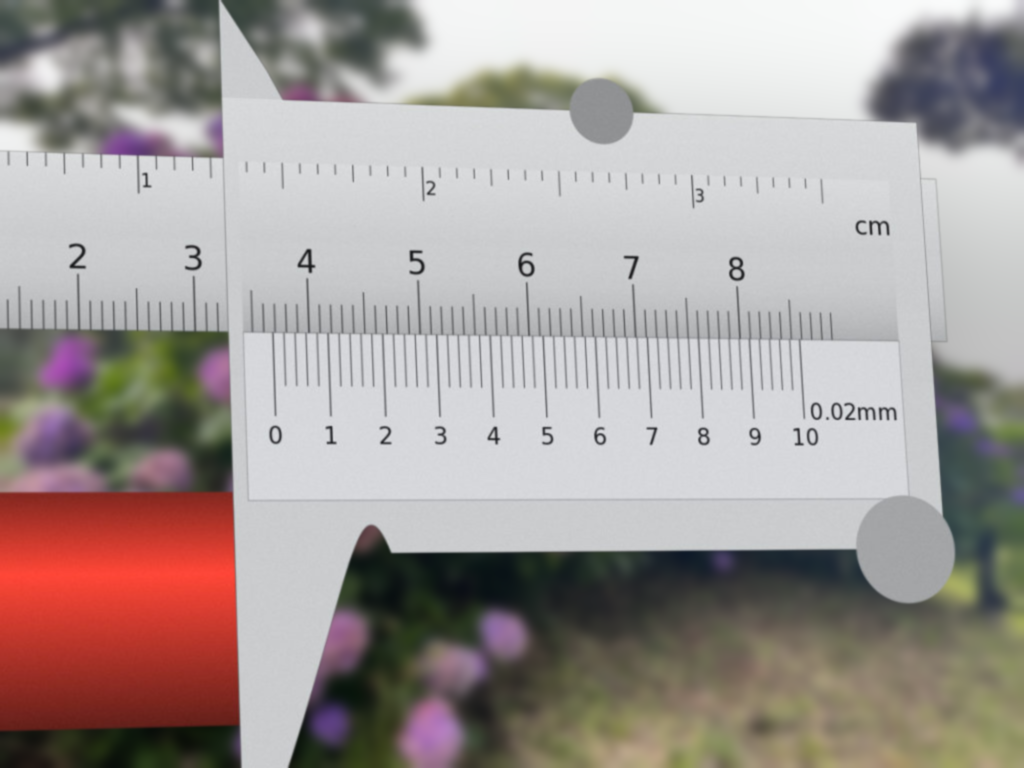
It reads value=36.8 unit=mm
